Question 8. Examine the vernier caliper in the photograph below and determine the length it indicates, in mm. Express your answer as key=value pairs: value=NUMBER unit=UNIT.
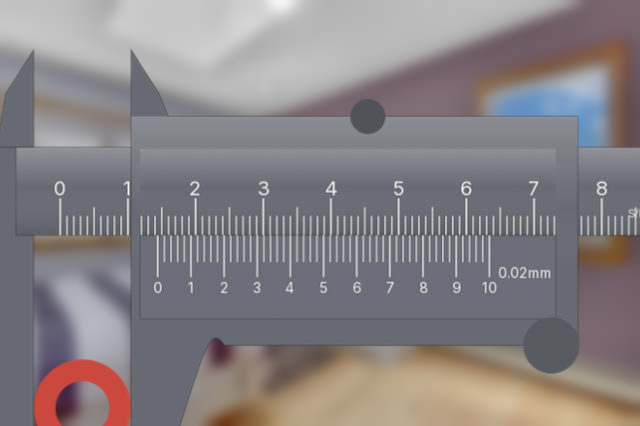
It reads value=14.4 unit=mm
